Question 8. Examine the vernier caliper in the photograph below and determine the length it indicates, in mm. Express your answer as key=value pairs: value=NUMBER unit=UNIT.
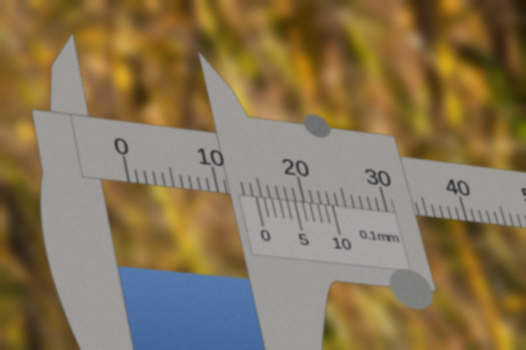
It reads value=14.4 unit=mm
